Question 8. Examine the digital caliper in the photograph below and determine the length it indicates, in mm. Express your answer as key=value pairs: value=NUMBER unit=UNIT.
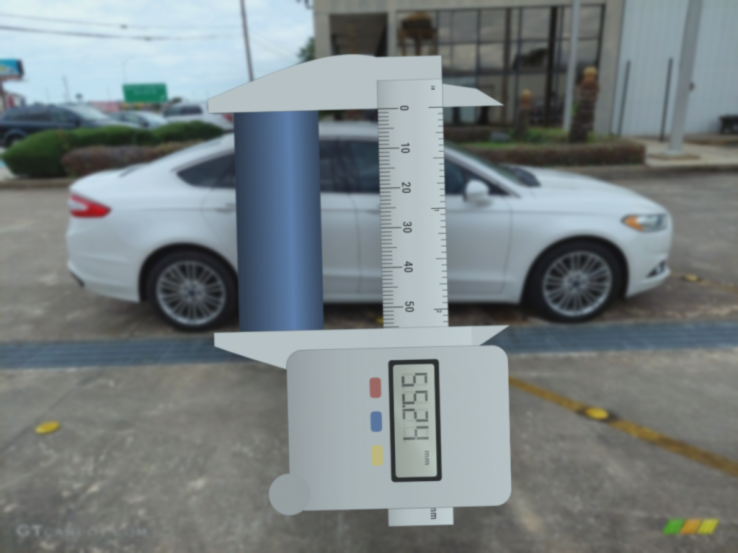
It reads value=55.24 unit=mm
